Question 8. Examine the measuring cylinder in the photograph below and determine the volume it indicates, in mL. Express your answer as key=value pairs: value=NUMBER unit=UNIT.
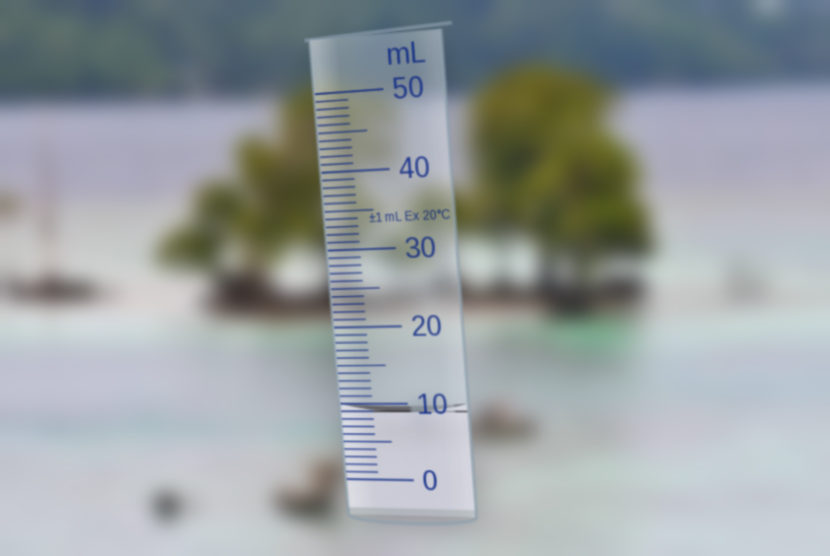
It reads value=9 unit=mL
